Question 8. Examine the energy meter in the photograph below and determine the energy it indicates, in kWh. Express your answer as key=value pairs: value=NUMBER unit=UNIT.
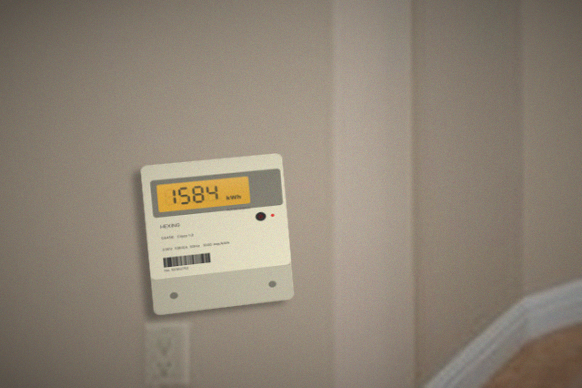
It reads value=1584 unit=kWh
